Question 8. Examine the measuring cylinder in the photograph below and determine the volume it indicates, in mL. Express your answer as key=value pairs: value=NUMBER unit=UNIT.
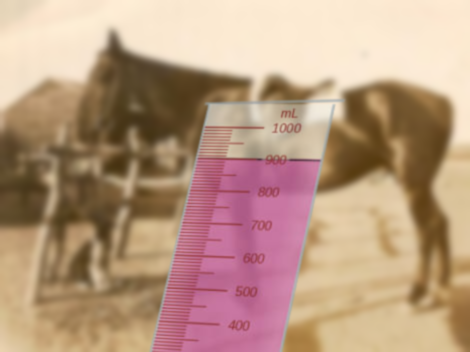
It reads value=900 unit=mL
